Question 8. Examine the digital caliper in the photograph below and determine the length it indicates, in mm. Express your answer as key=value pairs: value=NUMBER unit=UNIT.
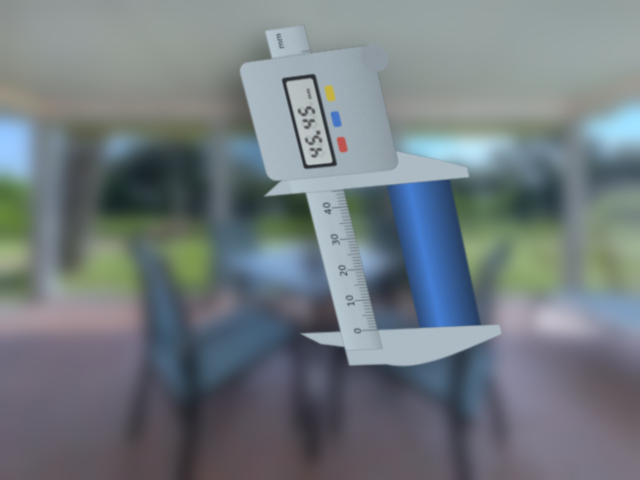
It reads value=45.45 unit=mm
